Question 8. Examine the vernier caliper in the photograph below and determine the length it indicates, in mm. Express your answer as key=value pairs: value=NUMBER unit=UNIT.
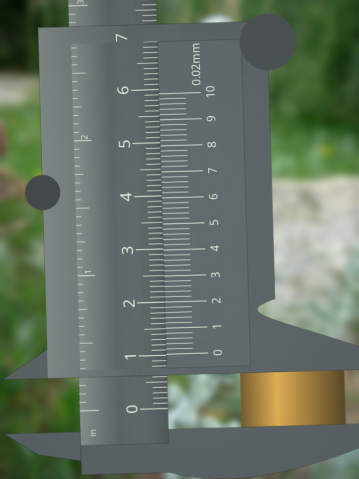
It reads value=10.2 unit=mm
